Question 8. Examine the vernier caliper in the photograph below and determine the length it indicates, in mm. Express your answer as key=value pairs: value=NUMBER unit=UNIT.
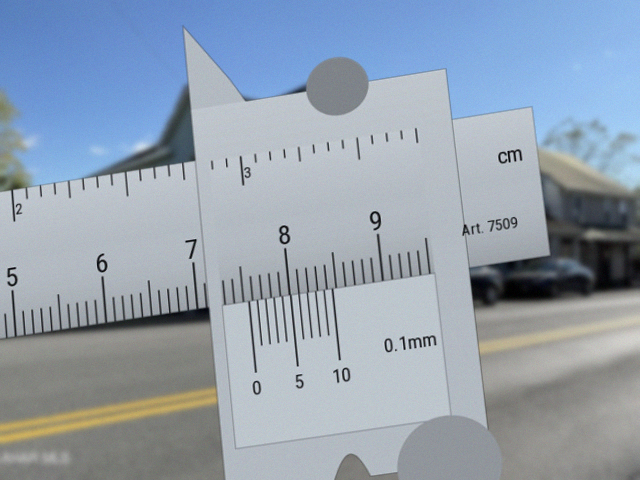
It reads value=75.6 unit=mm
